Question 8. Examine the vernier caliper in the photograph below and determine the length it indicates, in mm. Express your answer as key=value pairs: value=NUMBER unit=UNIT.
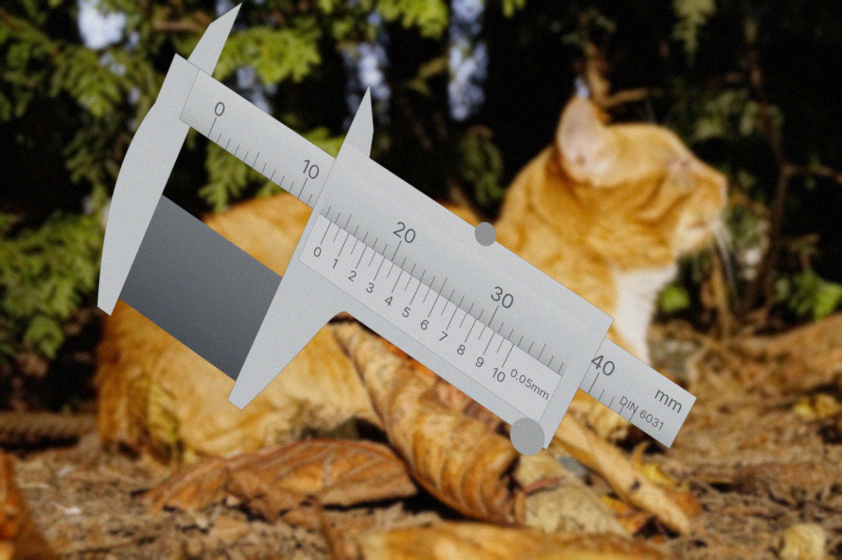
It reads value=13.6 unit=mm
